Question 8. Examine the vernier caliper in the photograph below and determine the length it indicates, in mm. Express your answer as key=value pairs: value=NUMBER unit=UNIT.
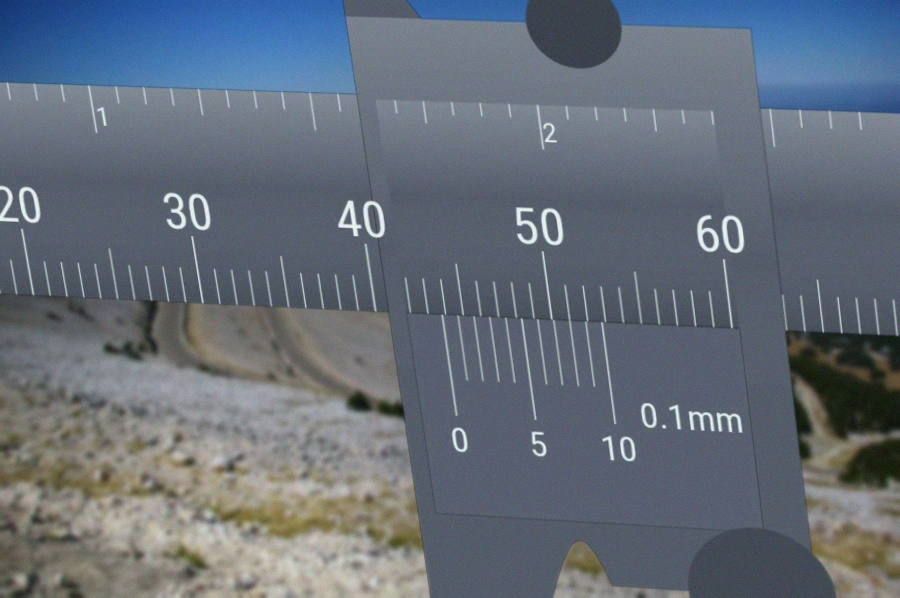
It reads value=43.8 unit=mm
